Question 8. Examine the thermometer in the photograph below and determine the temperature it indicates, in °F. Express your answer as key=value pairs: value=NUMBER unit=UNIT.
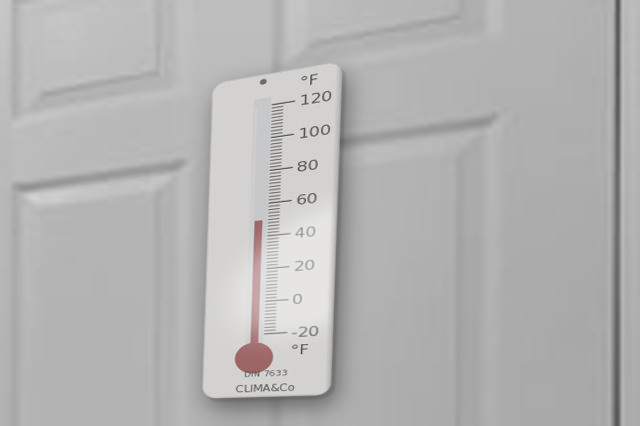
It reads value=50 unit=°F
